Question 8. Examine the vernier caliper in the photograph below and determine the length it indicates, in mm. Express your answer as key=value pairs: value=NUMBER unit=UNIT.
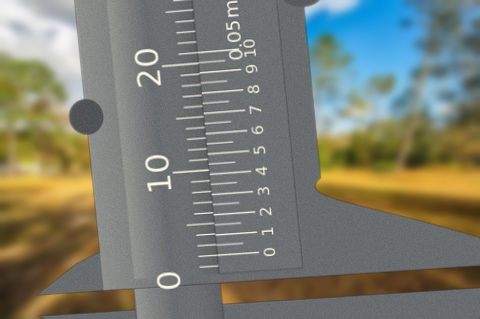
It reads value=2.0 unit=mm
